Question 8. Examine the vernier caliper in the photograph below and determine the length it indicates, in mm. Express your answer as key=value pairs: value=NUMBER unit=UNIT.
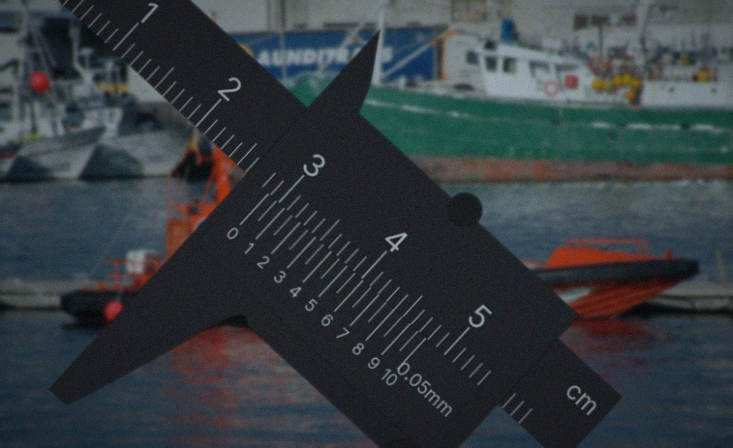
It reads value=28.8 unit=mm
